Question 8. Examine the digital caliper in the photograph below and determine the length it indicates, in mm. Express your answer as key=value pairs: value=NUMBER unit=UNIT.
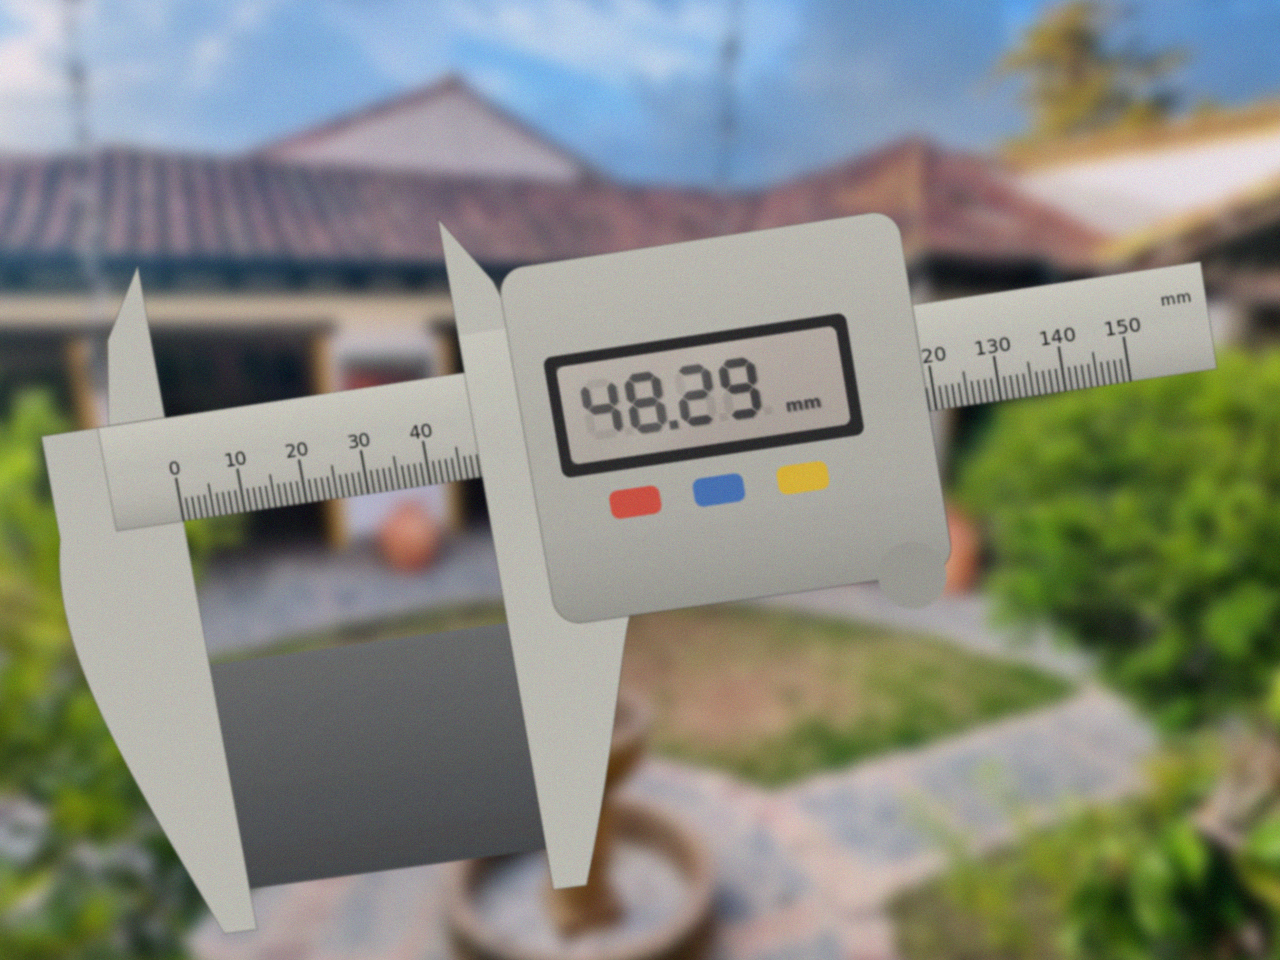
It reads value=48.29 unit=mm
